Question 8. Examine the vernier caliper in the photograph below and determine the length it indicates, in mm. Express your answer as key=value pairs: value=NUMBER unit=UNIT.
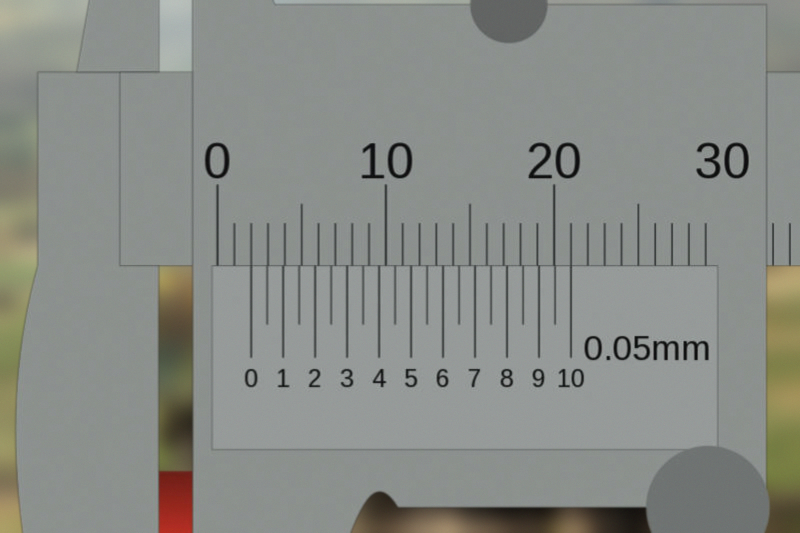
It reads value=2.0 unit=mm
